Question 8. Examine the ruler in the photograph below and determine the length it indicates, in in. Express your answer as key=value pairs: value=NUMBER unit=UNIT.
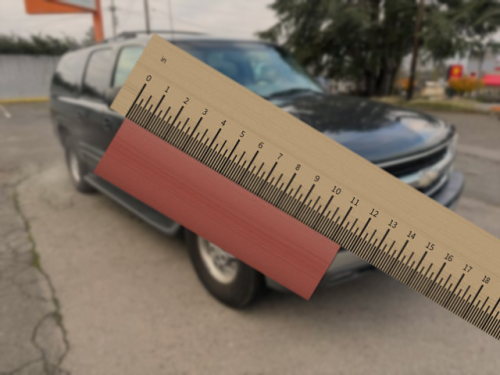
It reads value=11.5 unit=in
